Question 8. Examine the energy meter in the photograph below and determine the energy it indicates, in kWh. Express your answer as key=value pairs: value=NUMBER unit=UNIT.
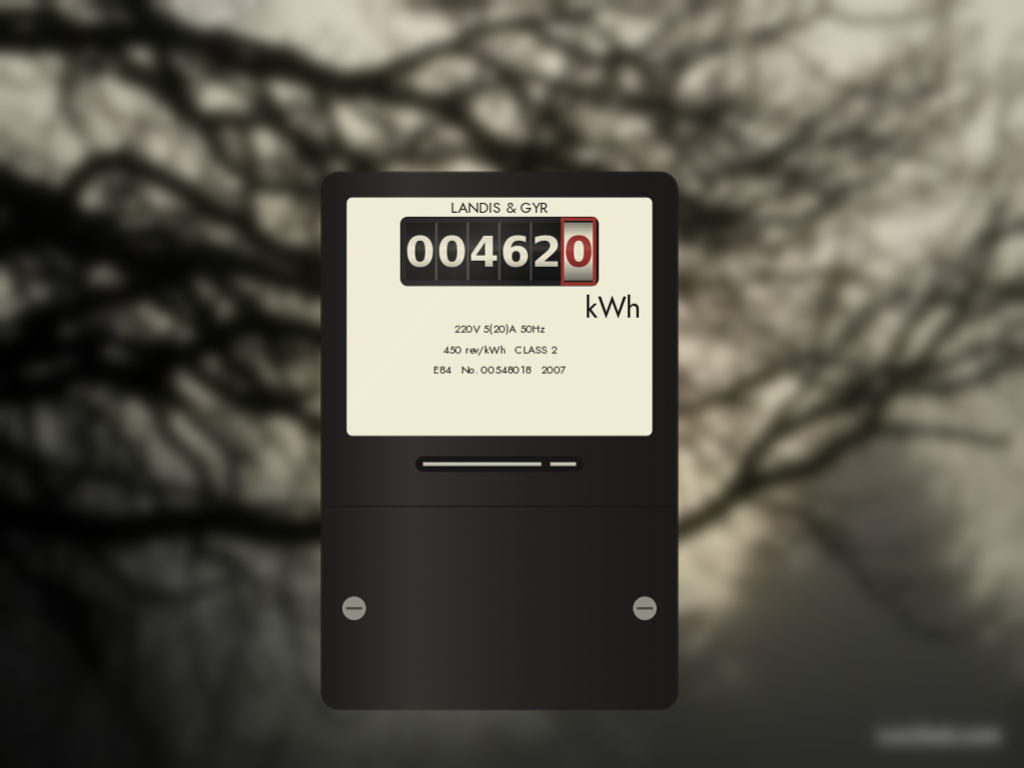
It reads value=462.0 unit=kWh
